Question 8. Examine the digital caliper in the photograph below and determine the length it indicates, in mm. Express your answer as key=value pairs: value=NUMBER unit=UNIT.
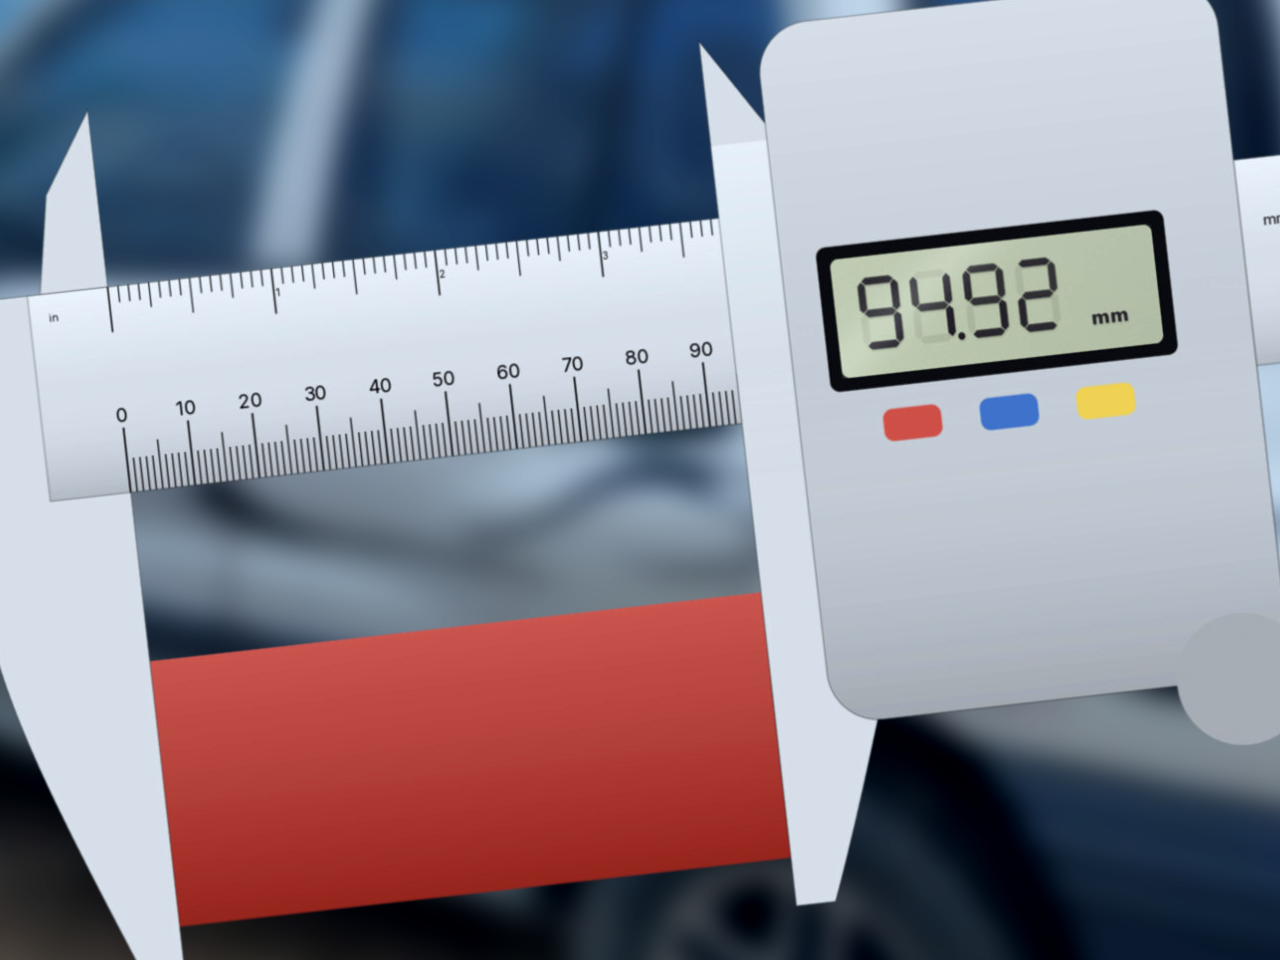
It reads value=94.92 unit=mm
